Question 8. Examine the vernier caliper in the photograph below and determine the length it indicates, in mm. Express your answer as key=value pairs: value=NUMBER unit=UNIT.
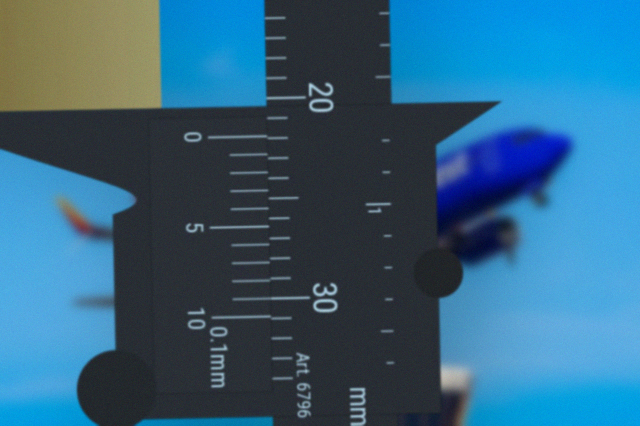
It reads value=21.9 unit=mm
